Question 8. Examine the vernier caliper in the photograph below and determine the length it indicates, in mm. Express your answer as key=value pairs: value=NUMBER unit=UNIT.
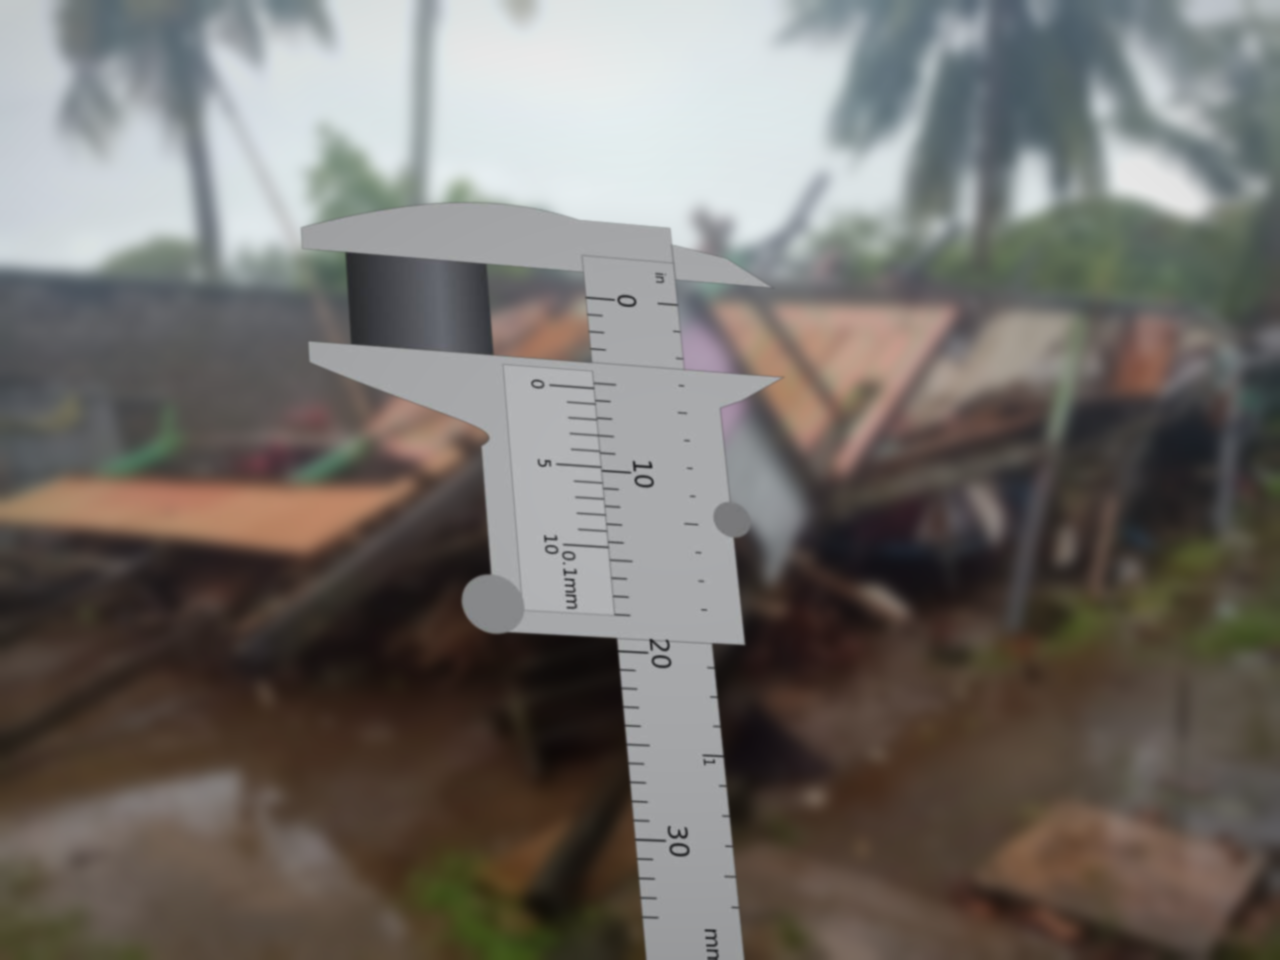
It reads value=5.3 unit=mm
